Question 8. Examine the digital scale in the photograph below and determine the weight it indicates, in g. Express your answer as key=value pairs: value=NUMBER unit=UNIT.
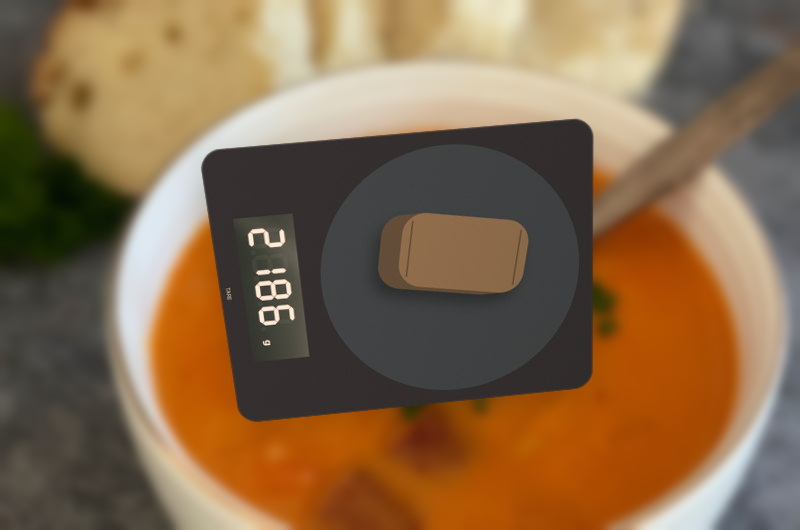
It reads value=2186 unit=g
